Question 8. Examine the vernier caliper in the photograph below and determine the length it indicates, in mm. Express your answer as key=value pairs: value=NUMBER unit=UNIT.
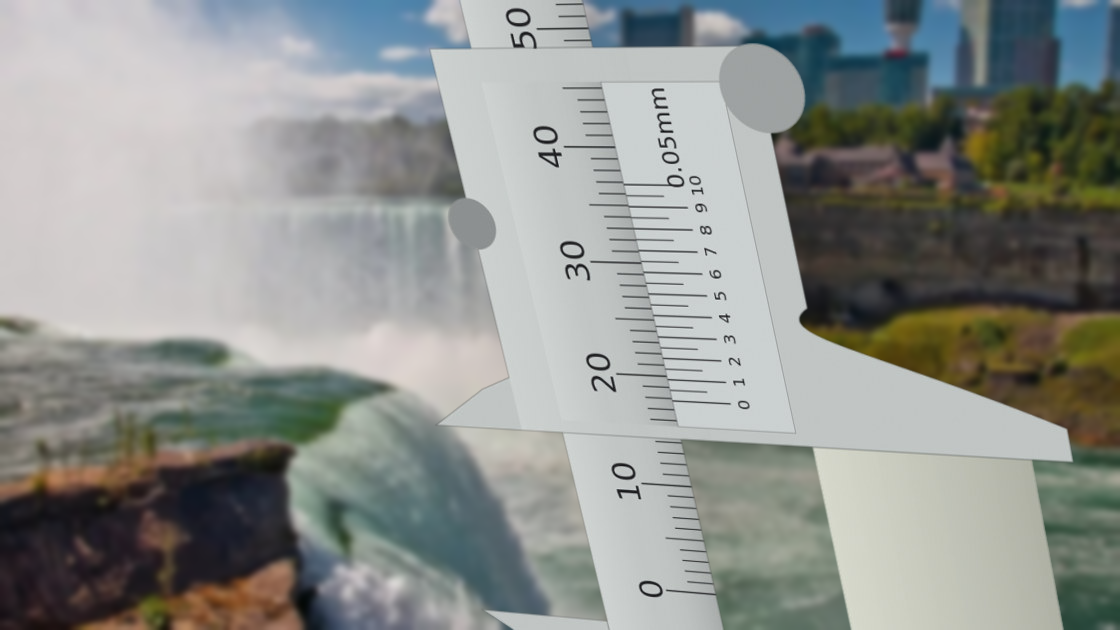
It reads value=17.8 unit=mm
